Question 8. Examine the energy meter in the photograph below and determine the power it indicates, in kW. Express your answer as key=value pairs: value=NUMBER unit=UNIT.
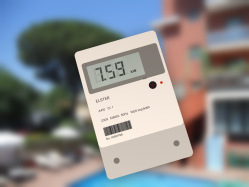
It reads value=7.59 unit=kW
